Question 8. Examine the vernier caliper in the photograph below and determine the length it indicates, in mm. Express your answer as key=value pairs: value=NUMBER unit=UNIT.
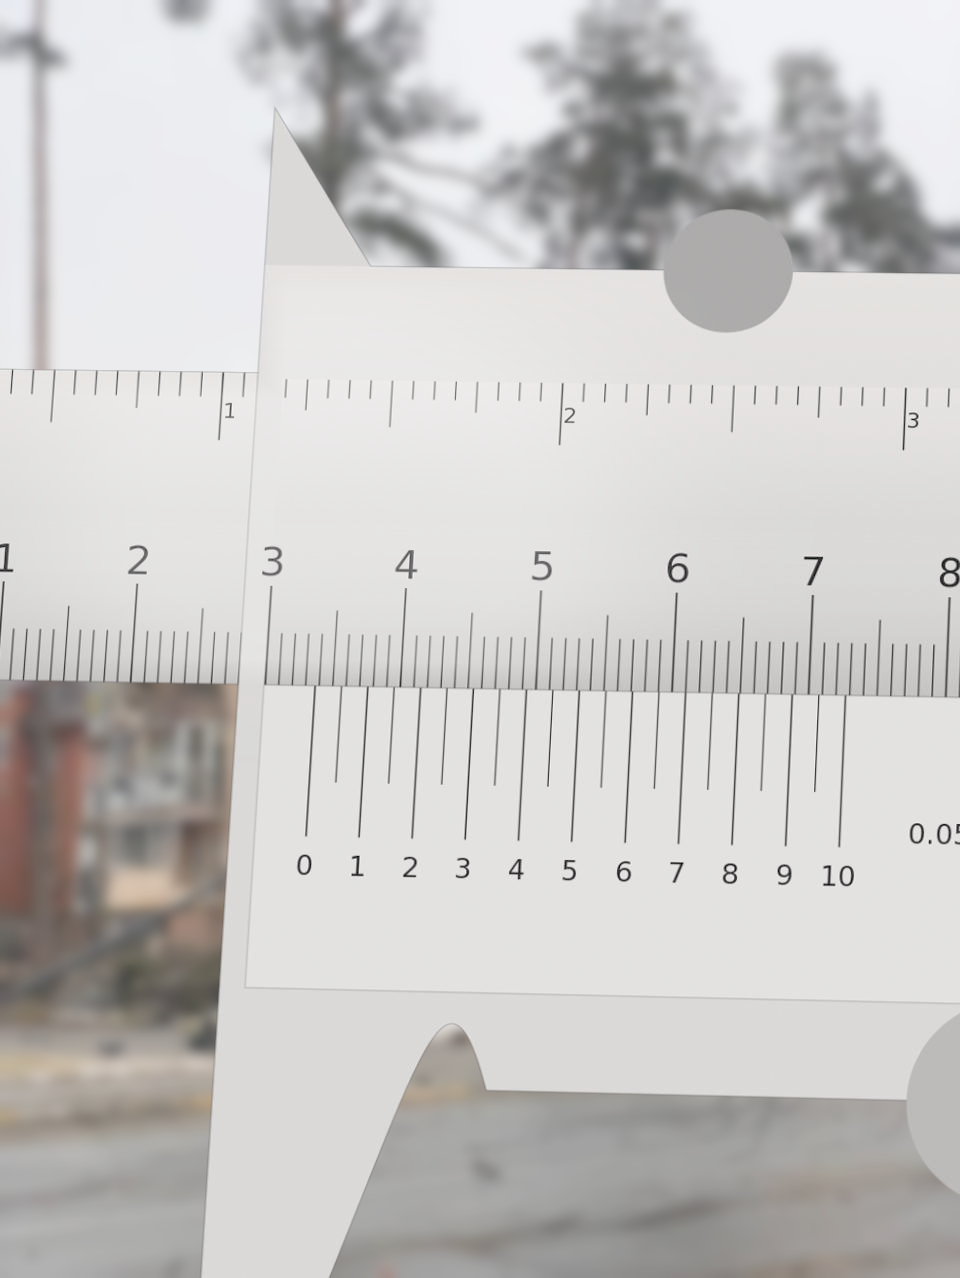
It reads value=33.7 unit=mm
